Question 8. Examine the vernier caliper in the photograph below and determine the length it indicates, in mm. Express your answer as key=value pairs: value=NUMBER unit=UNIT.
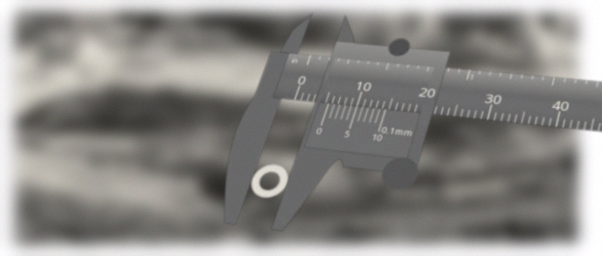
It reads value=5.5 unit=mm
